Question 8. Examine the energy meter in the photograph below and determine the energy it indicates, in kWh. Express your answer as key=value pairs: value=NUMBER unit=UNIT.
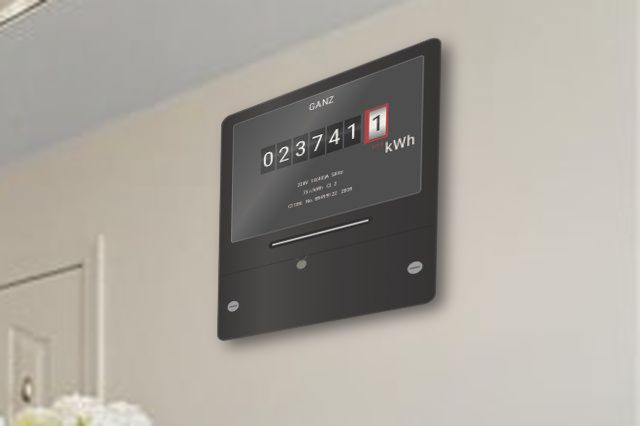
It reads value=23741.1 unit=kWh
